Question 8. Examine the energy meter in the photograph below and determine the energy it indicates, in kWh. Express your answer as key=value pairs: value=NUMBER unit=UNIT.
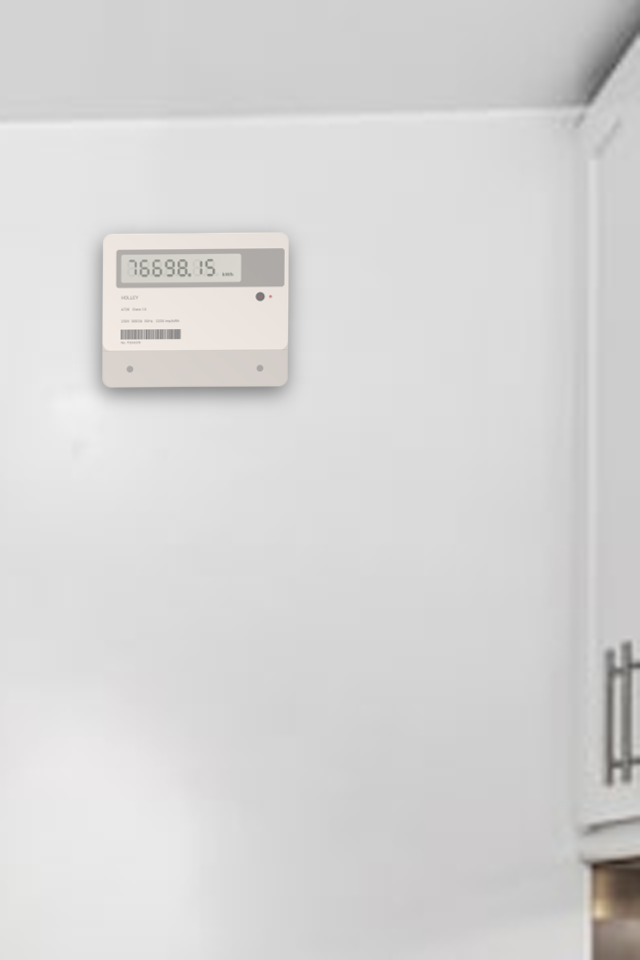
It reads value=76698.15 unit=kWh
